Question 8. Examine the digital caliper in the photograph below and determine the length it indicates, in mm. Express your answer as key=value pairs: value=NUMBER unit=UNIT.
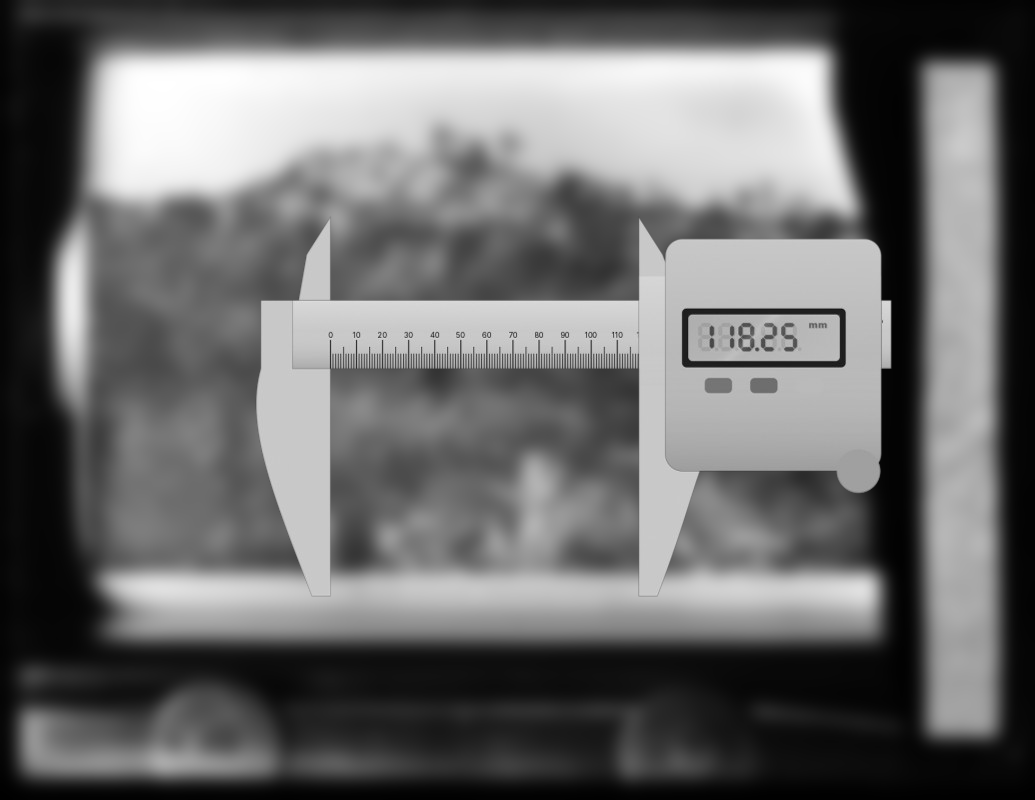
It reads value=118.25 unit=mm
